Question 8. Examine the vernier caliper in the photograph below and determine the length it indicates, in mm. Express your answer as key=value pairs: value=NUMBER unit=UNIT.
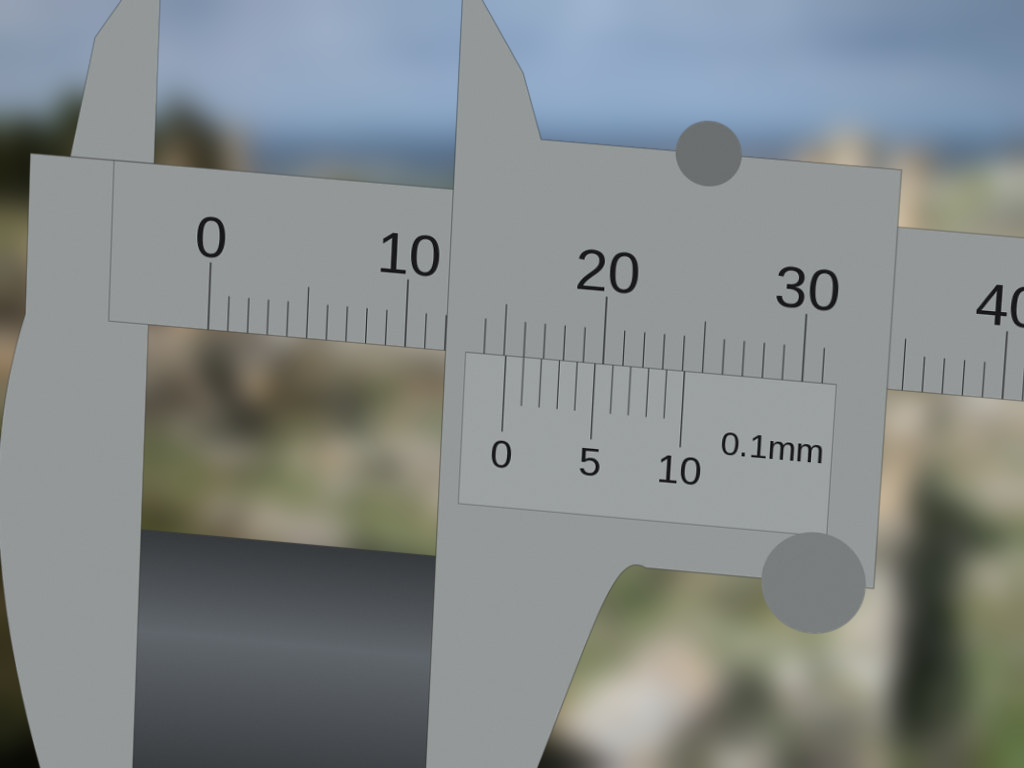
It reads value=15.1 unit=mm
